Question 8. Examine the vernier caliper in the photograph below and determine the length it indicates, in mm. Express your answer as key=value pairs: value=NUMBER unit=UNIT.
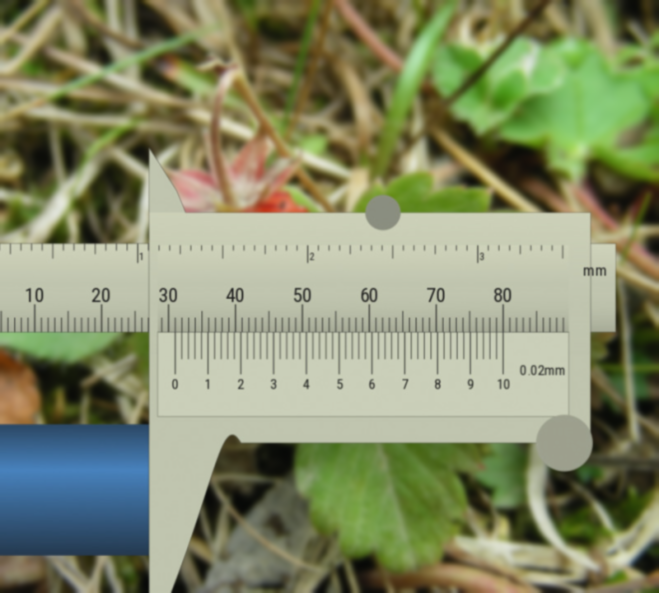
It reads value=31.0 unit=mm
